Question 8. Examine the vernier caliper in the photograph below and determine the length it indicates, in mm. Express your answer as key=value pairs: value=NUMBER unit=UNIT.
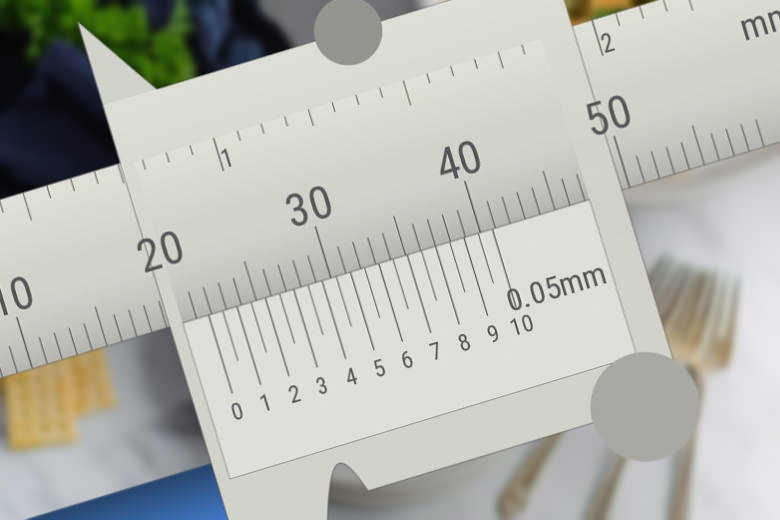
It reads value=21.8 unit=mm
